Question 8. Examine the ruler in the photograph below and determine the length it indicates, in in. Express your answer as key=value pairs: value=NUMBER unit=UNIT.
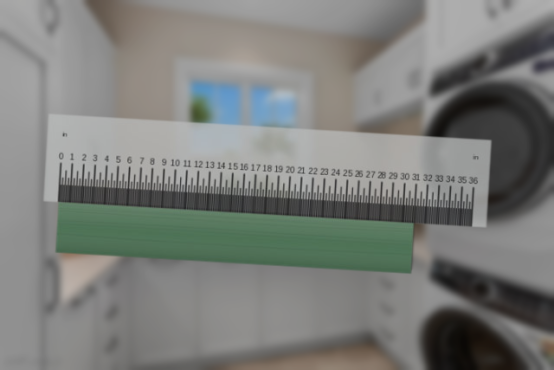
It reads value=31 unit=in
